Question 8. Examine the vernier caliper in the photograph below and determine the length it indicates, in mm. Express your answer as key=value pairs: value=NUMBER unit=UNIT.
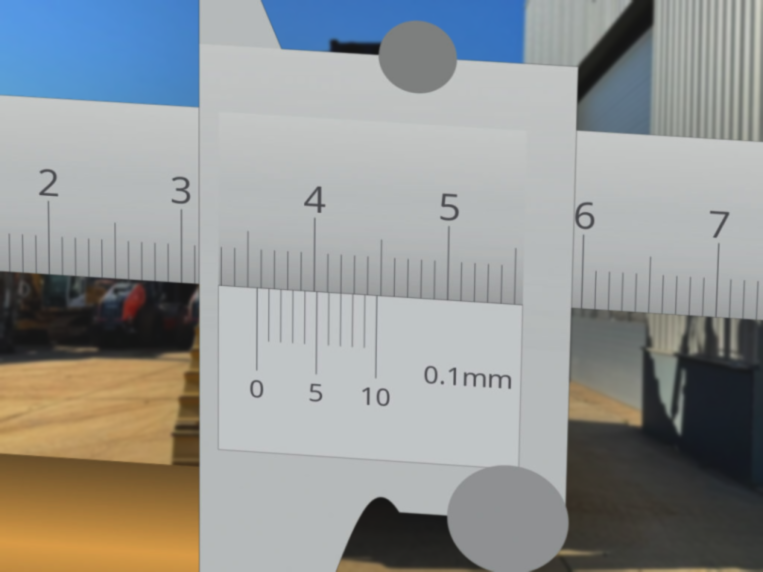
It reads value=35.7 unit=mm
